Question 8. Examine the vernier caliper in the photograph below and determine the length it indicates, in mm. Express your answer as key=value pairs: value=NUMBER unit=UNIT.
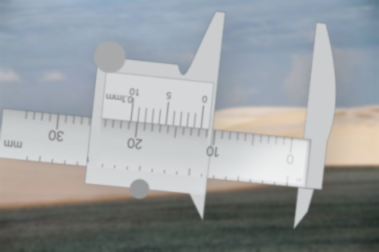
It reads value=11.8 unit=mm
